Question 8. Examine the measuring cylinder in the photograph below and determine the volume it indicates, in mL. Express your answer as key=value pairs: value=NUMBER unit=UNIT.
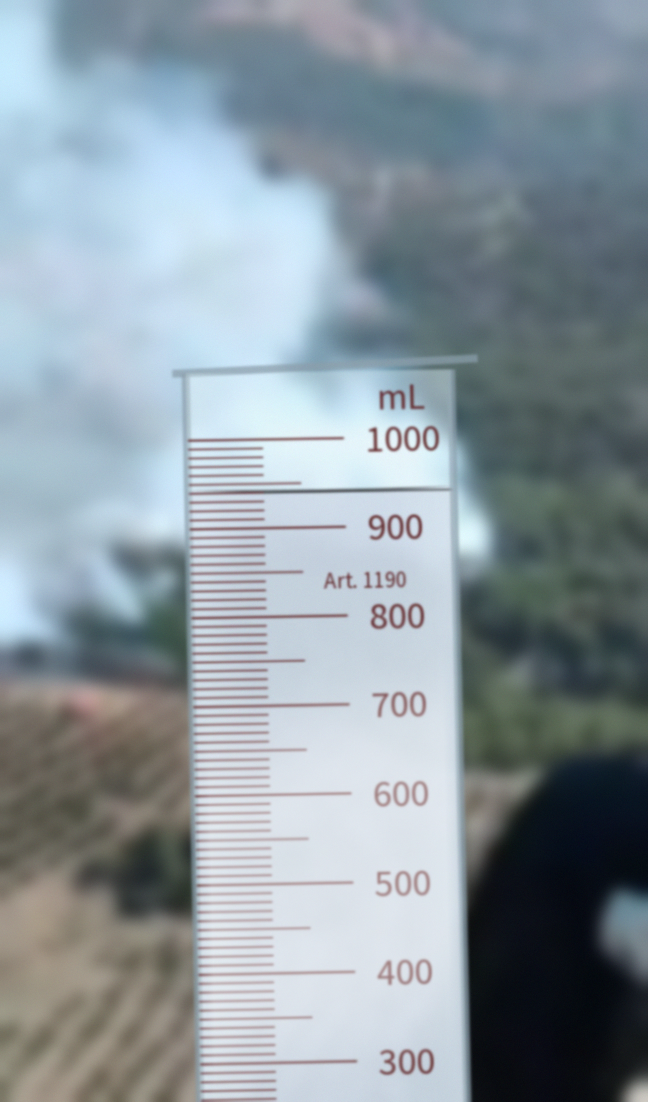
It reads value=940 unit=mL
